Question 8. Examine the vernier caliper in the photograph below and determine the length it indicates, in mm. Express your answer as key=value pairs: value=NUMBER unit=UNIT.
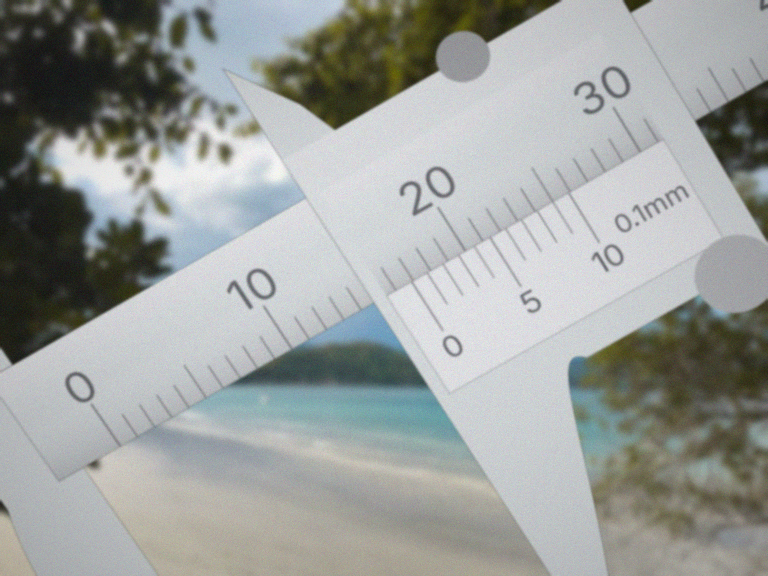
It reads value=16.9 unit=mm
